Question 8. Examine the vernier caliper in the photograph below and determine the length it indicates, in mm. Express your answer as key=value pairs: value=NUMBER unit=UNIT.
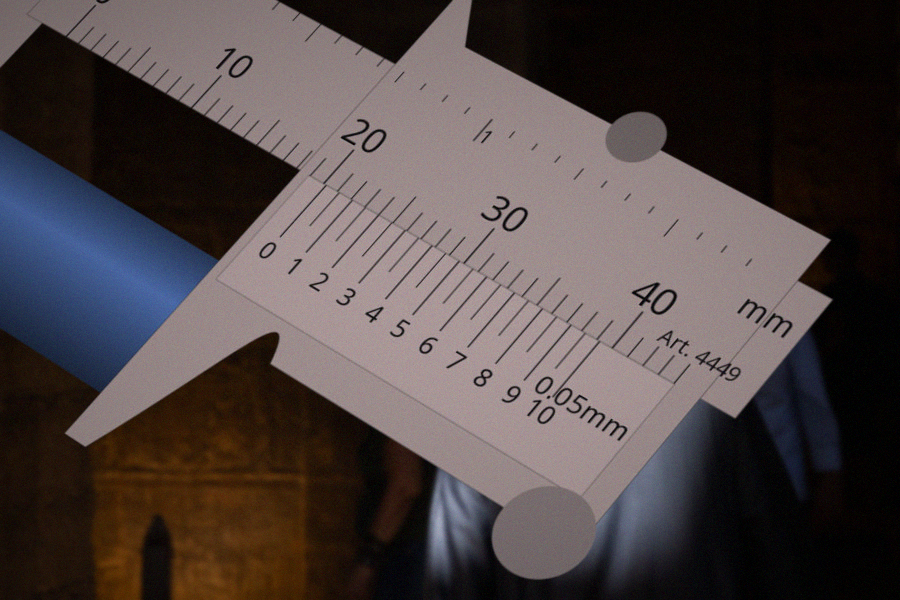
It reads value=20.2 unit=mm
